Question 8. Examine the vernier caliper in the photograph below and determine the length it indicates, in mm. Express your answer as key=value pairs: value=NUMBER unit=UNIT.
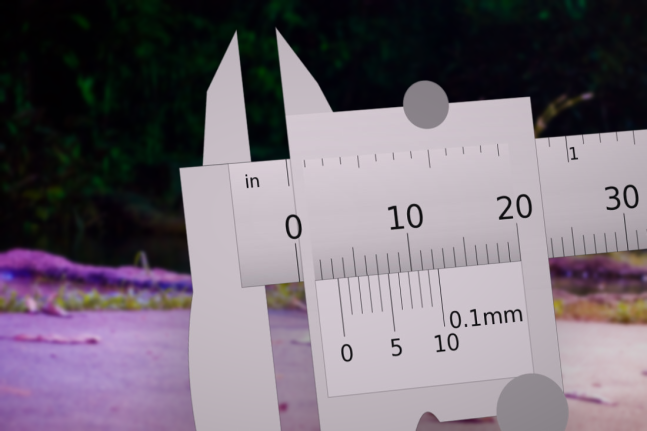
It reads value=3.4 unit=mm
